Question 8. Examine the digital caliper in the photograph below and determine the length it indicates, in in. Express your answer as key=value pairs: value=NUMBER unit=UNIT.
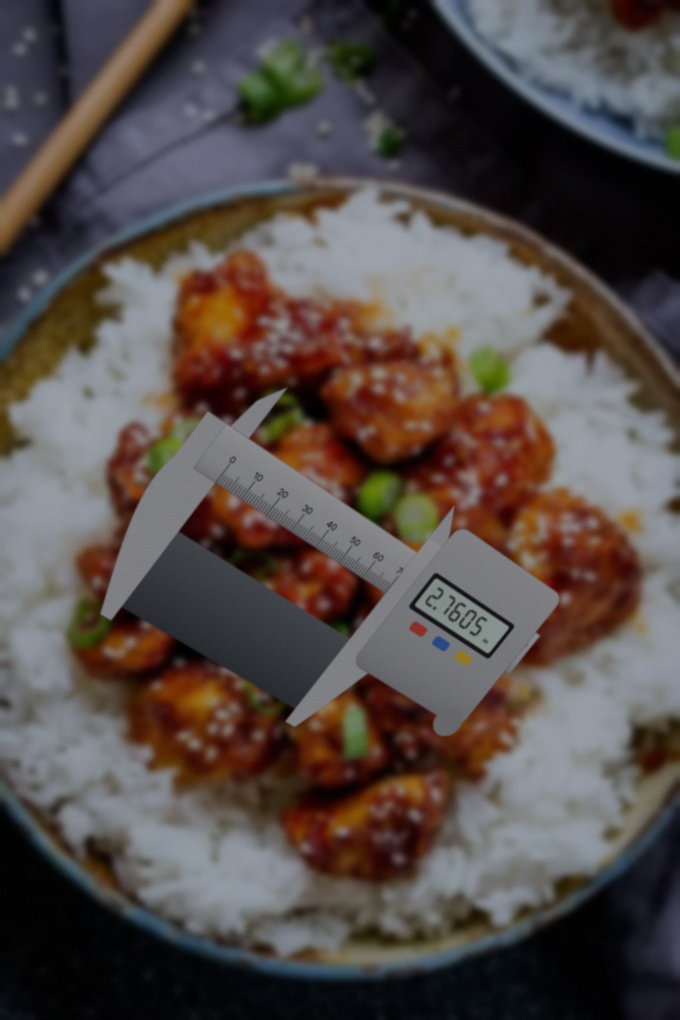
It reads value=2.7605 unit=in
